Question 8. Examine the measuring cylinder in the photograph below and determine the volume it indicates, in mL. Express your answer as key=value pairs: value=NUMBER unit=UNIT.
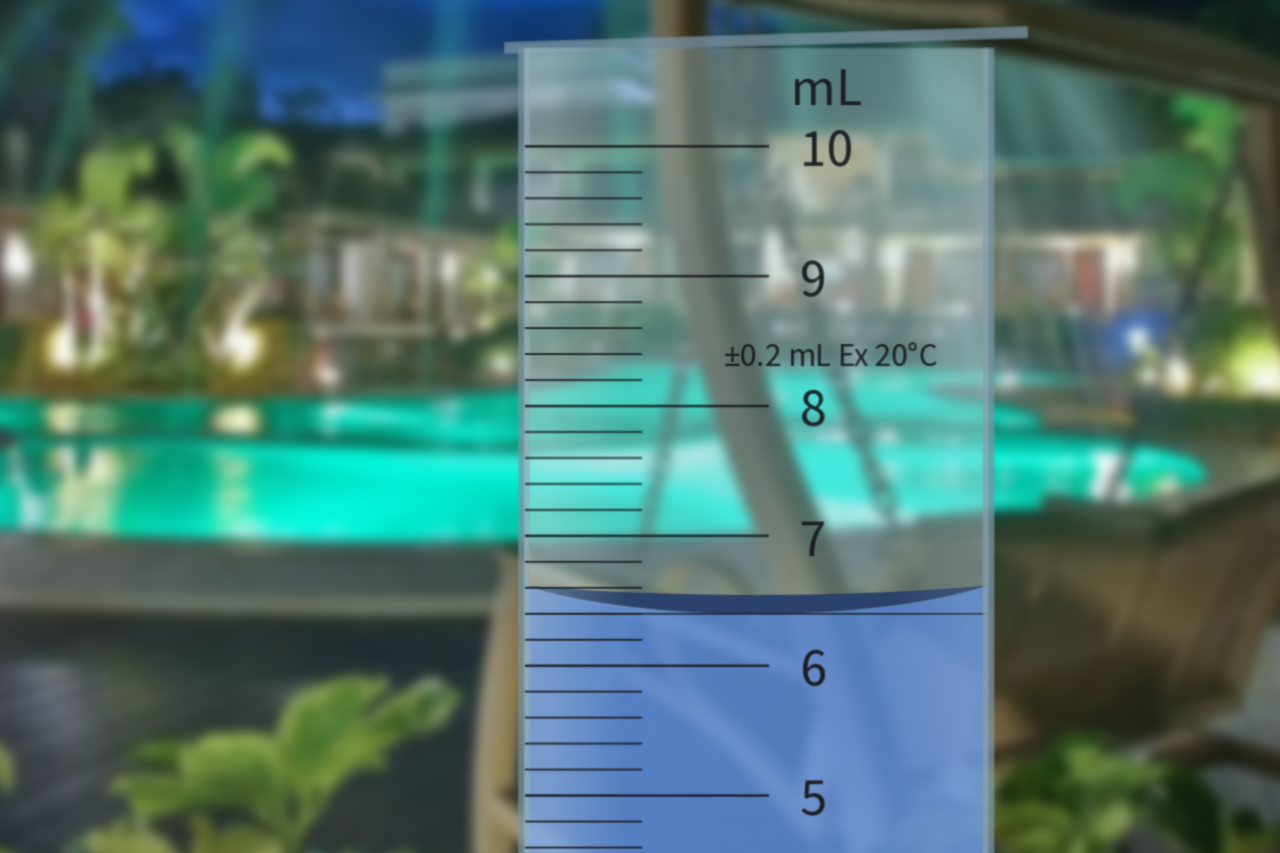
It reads value=6.4 unit=mL
